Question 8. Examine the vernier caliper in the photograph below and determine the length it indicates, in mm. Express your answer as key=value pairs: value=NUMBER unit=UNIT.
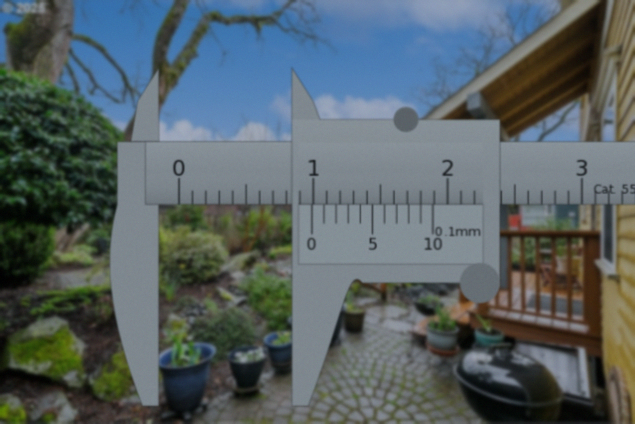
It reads value=9.9 unit=mm
